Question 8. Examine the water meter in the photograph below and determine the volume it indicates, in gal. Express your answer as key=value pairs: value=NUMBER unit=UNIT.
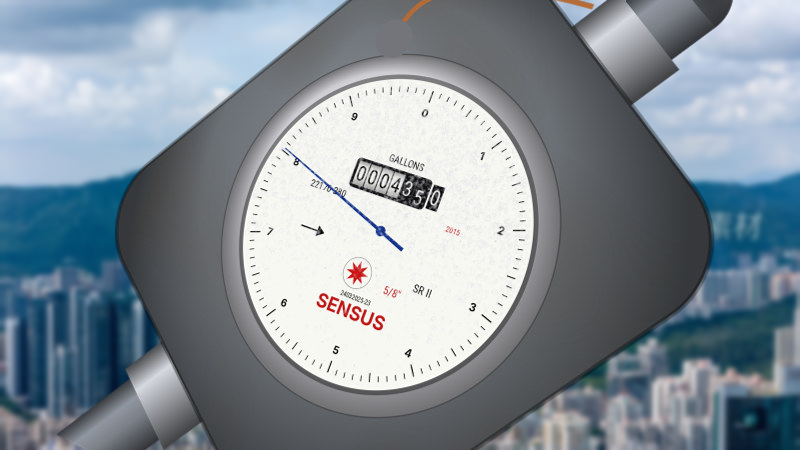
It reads value=4348.0 unit=gal
